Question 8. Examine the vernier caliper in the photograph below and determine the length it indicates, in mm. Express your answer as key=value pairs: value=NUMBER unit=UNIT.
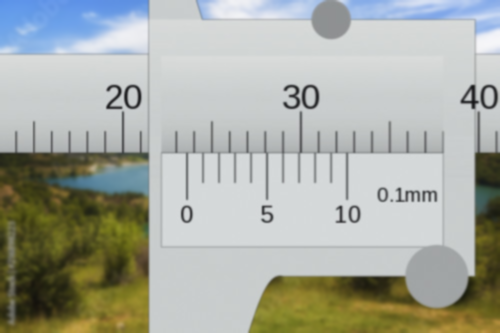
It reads value=23.6 unit=mm
